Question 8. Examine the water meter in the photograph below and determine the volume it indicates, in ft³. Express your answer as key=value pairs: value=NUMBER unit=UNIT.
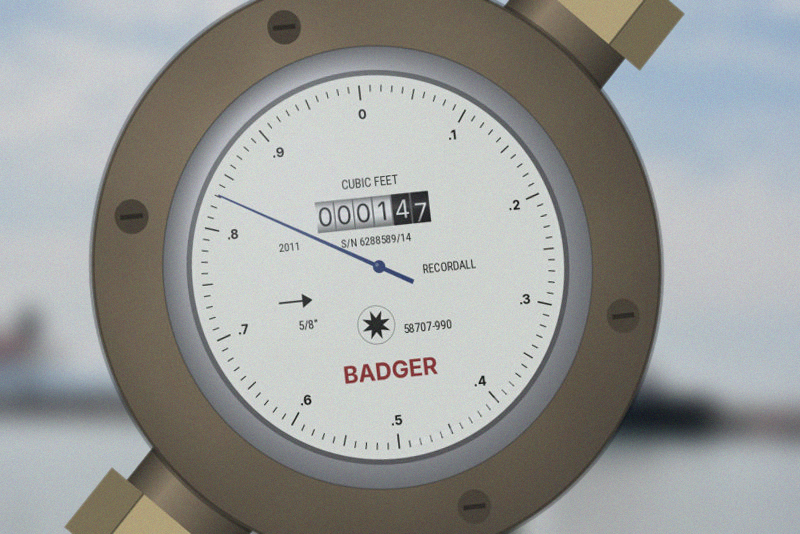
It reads value=146.83 unit=ft³
